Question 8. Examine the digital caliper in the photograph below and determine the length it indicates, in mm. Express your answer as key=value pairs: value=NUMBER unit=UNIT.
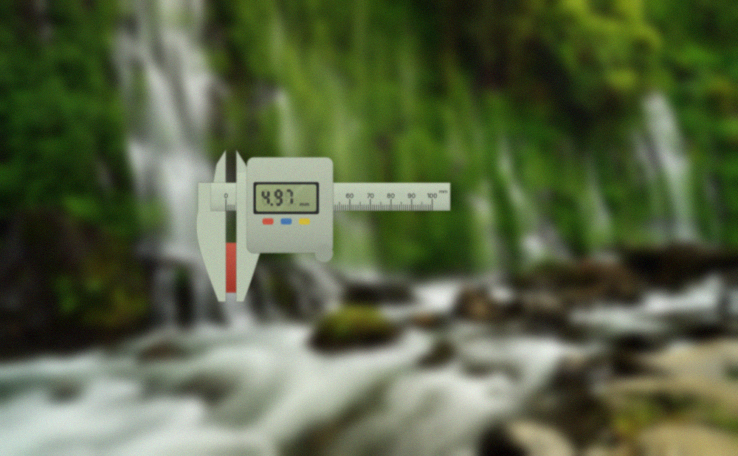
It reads value=4.97 unit=mm
